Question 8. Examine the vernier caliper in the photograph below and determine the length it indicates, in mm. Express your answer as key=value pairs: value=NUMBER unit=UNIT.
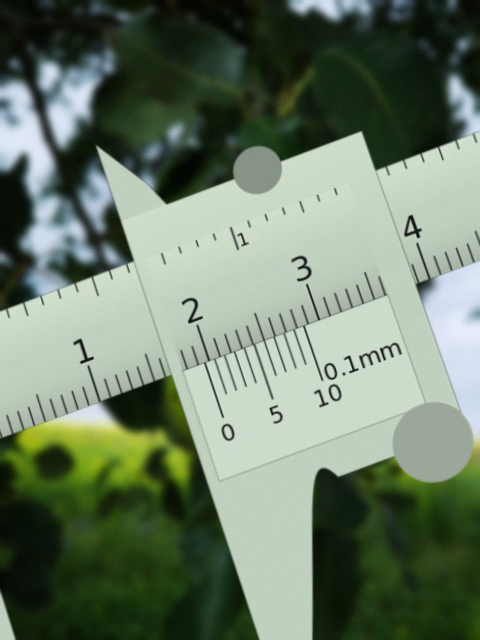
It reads value=19.6 unit=mm
